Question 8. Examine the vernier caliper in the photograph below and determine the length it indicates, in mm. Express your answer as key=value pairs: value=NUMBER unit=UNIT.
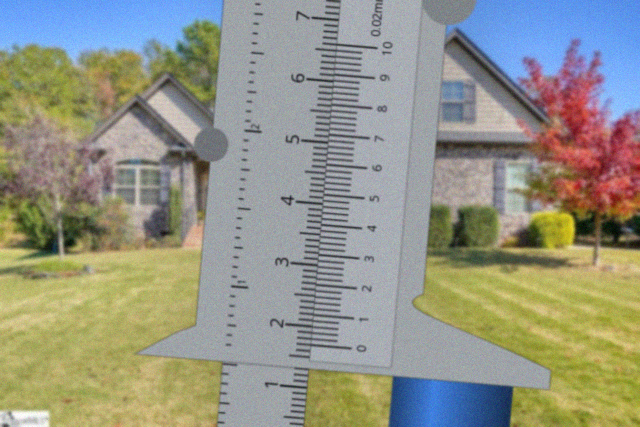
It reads value=17.0 unit=mm
